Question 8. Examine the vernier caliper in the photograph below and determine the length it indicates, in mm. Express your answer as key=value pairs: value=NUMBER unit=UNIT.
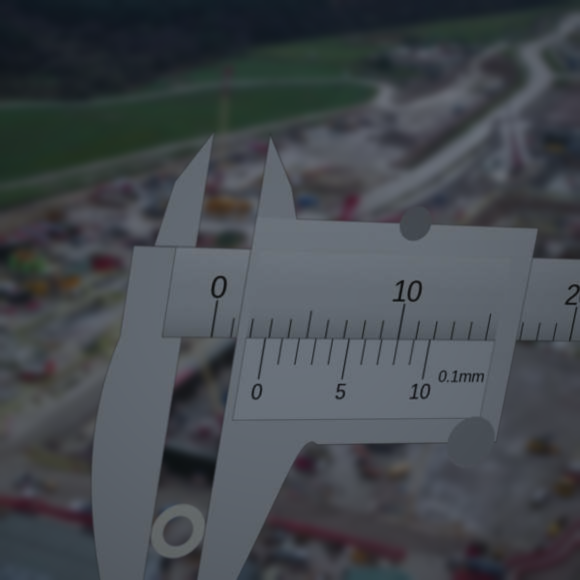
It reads value=2.8 unit=mm
